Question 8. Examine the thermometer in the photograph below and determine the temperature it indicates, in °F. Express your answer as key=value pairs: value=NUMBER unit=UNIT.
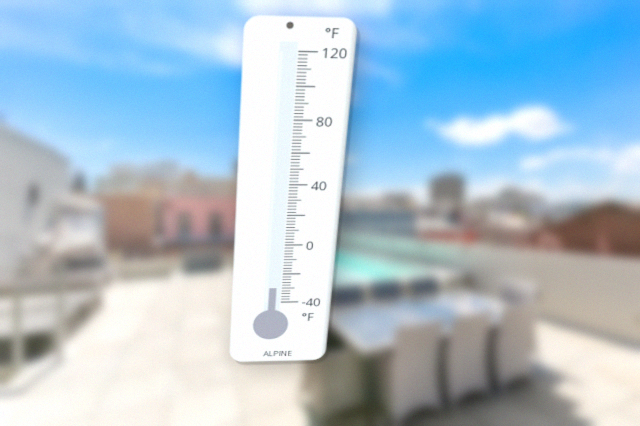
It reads value=-30 unit=°F
